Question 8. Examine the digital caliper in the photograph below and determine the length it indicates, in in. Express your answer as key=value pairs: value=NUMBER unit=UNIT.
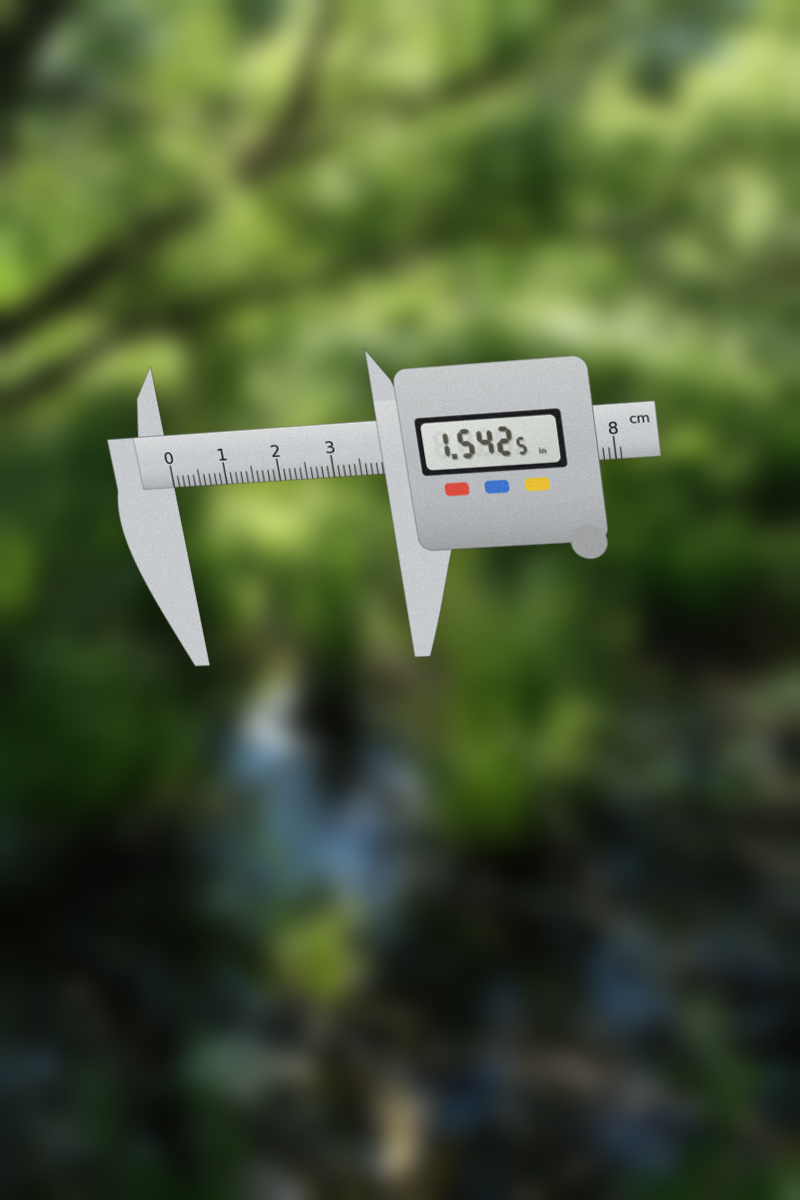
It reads value=1.5425 unit=in
